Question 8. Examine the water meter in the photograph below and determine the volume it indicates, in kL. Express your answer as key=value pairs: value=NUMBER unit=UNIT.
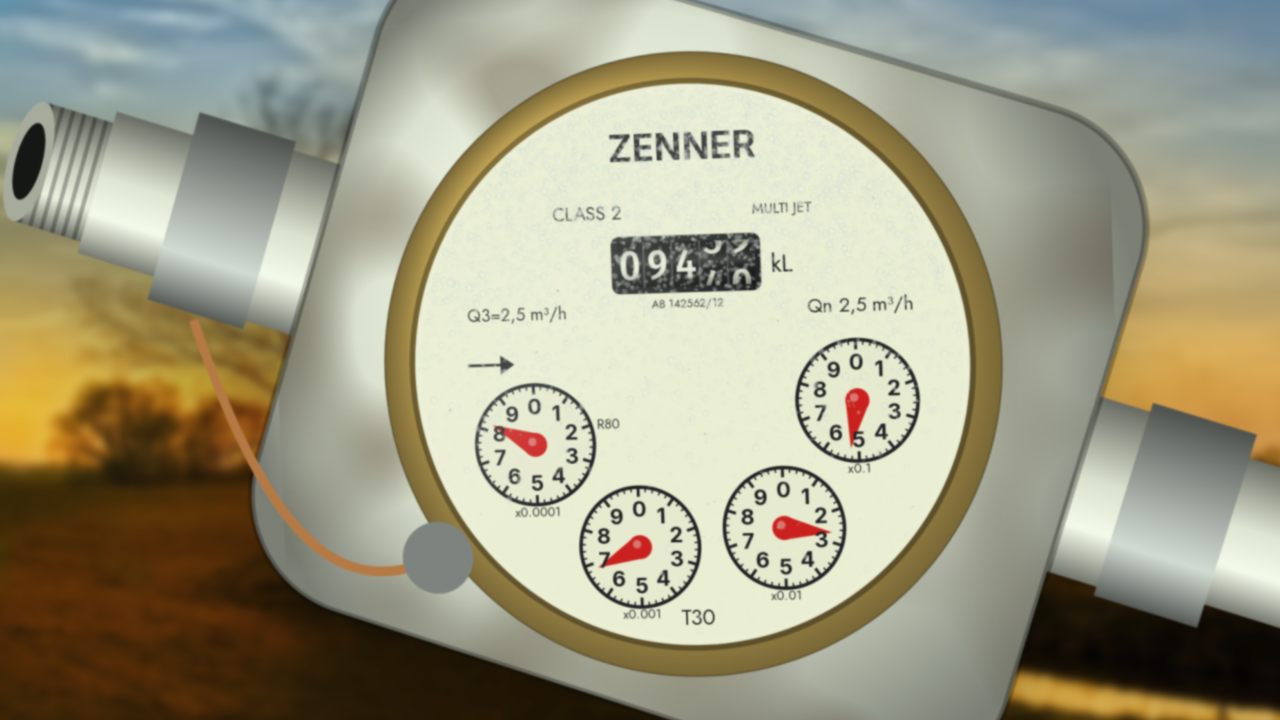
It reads value=9439.5268 unit=kL
